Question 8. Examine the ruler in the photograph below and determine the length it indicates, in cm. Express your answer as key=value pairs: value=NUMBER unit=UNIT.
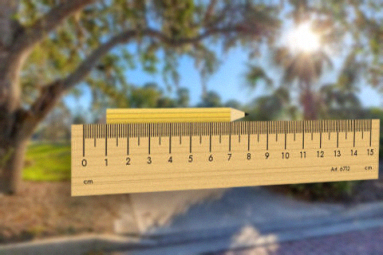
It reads value=7 unit=cm
